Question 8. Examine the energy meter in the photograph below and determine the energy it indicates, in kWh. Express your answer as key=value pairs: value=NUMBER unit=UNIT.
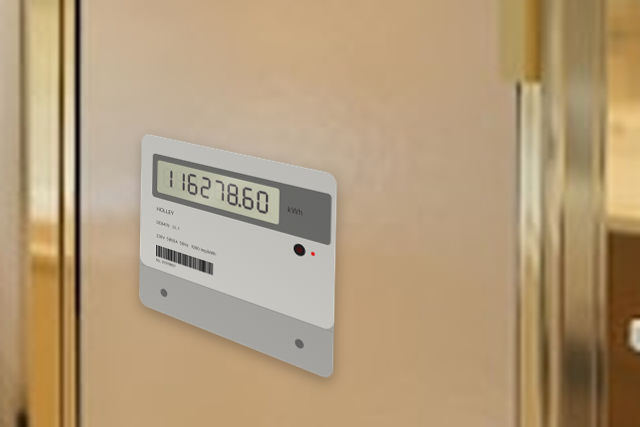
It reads value=116278.60 unit=kWh
